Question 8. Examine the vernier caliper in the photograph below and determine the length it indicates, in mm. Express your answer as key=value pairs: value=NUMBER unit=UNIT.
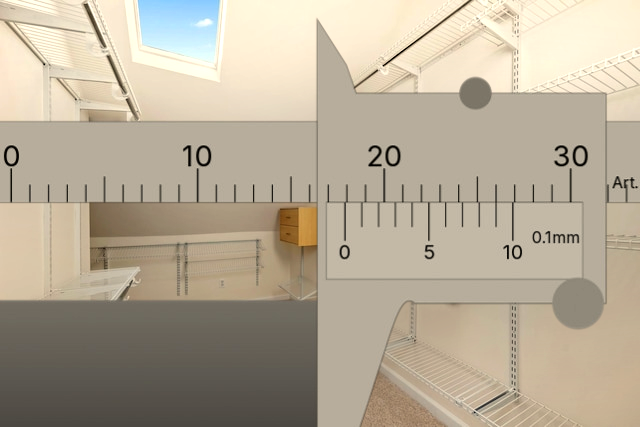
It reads value=17.9 unit=mm
